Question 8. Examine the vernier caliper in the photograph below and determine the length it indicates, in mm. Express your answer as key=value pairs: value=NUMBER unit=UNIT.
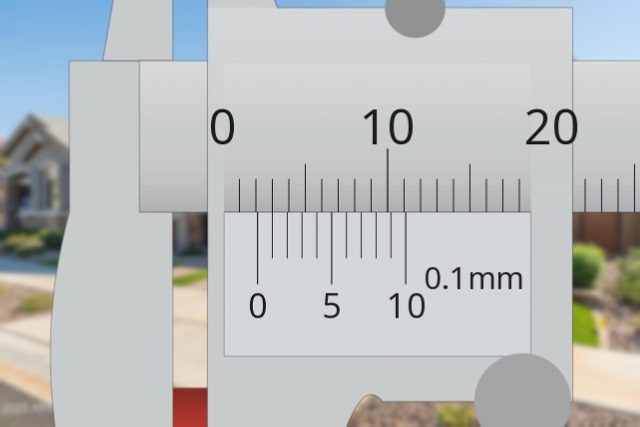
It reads value=2.1 unit=mm
